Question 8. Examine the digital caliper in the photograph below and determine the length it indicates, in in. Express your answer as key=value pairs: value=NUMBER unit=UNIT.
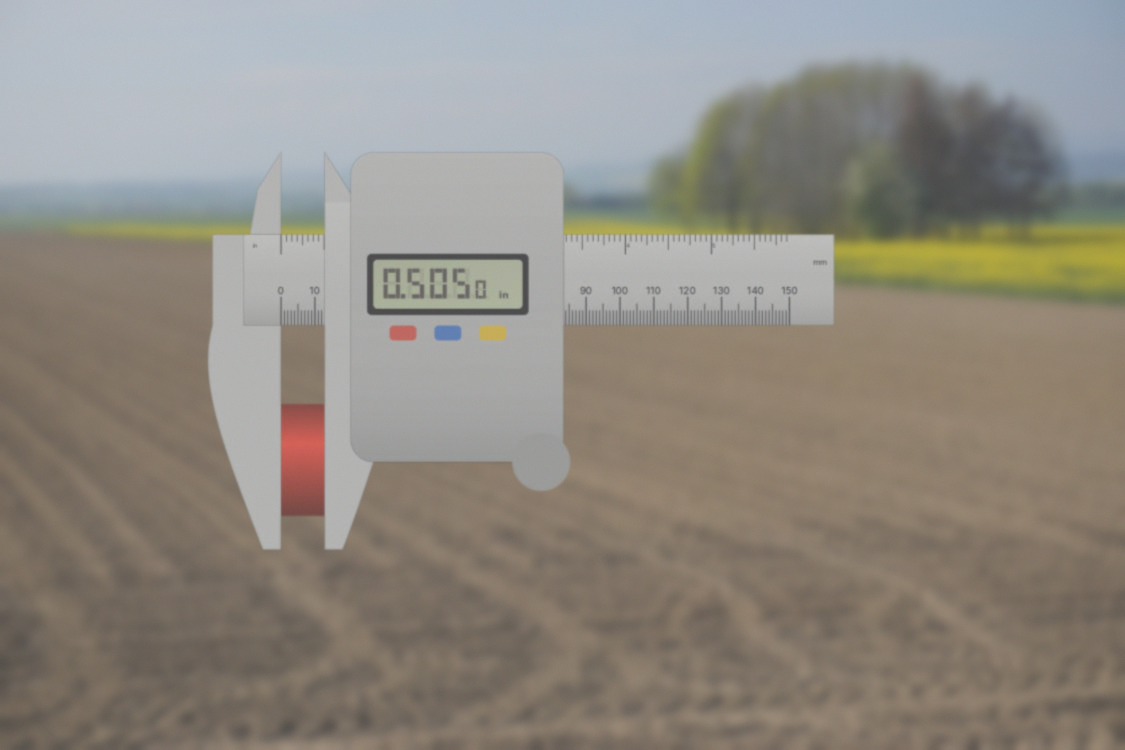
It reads value=0.5050 unit=in
